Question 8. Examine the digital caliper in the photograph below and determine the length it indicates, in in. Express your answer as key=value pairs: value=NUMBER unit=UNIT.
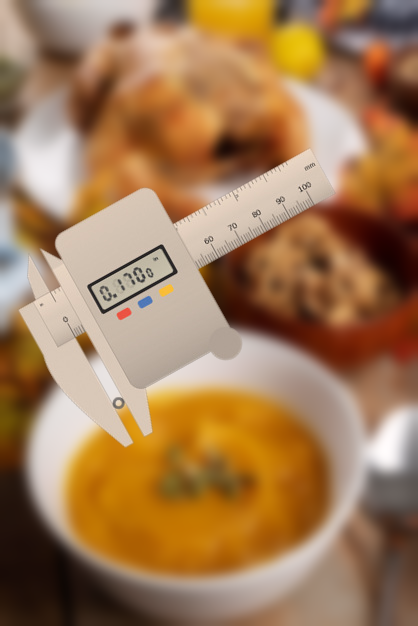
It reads value=0.1700 unit=in
